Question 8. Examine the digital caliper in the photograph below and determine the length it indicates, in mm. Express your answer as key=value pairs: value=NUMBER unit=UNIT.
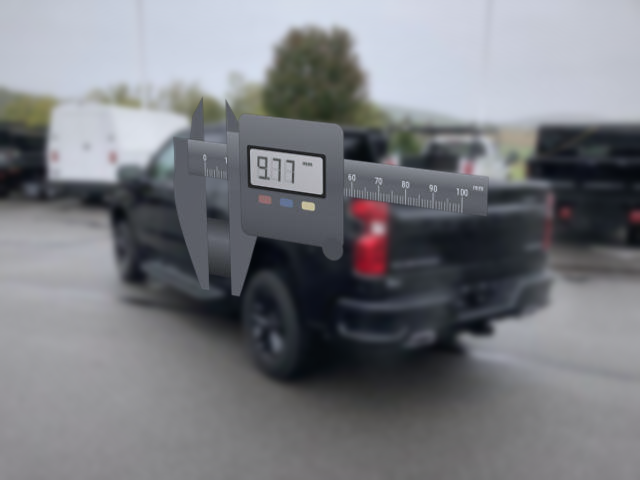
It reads value=9.77 unit=mm
